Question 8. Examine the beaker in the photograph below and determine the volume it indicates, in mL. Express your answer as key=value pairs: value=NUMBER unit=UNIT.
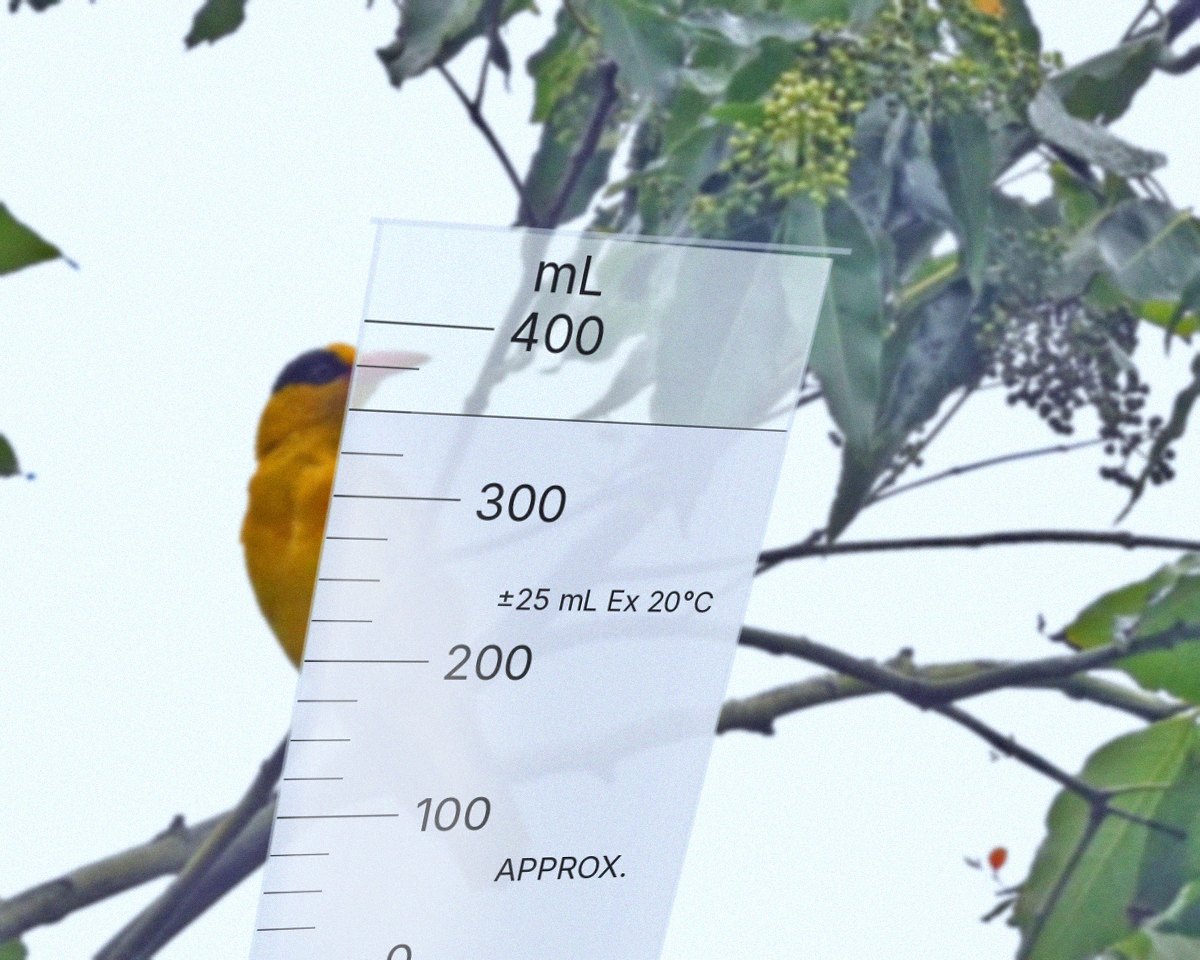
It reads value=350 unit=mL
